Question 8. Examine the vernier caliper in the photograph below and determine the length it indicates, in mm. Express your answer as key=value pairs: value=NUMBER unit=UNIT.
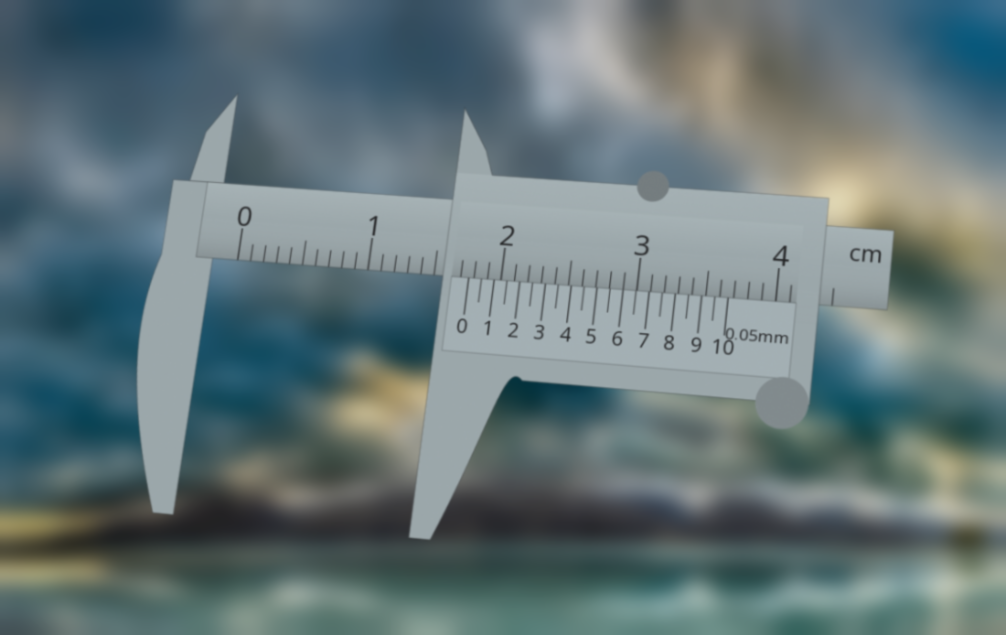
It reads value=17.6 unit=mm
